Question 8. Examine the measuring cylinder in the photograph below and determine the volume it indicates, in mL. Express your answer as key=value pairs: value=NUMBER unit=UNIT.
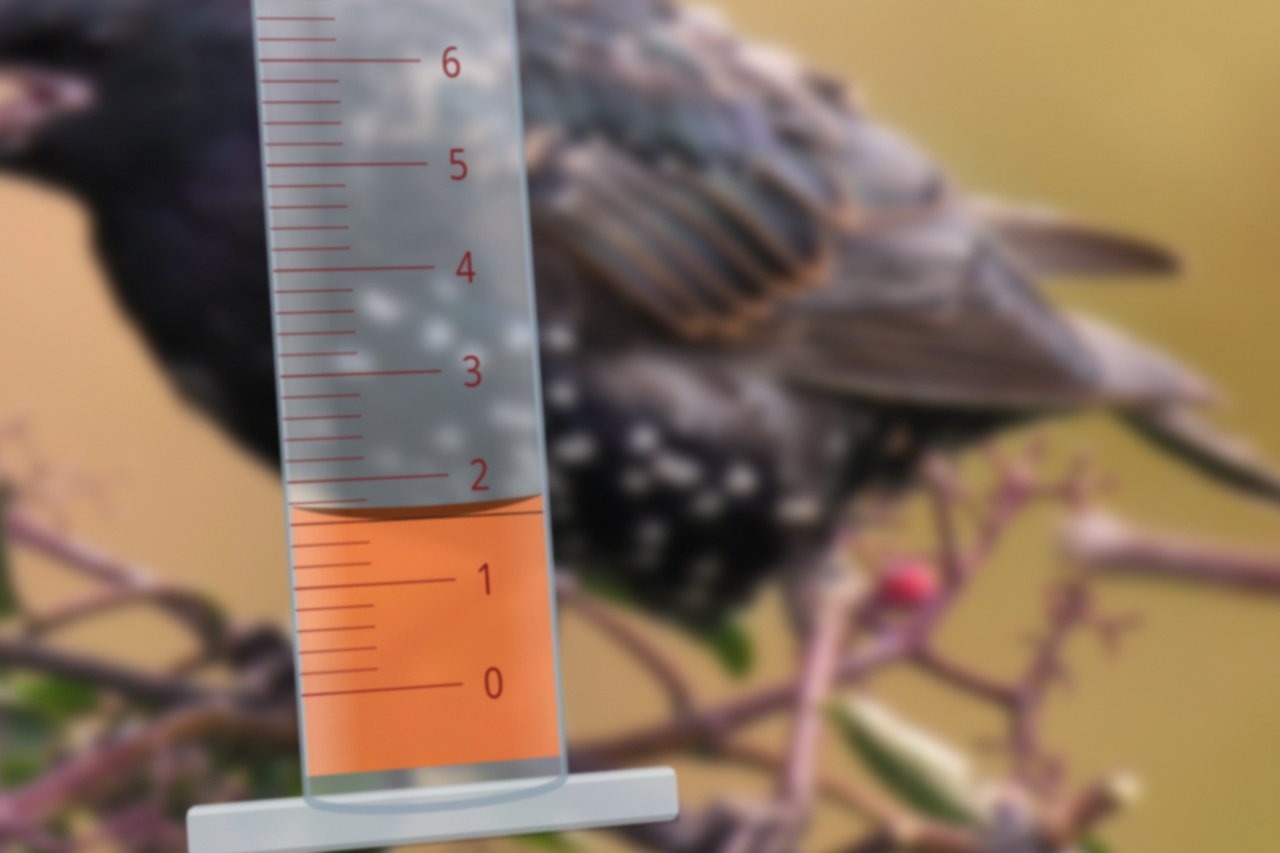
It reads value=1.6 unit=mL
